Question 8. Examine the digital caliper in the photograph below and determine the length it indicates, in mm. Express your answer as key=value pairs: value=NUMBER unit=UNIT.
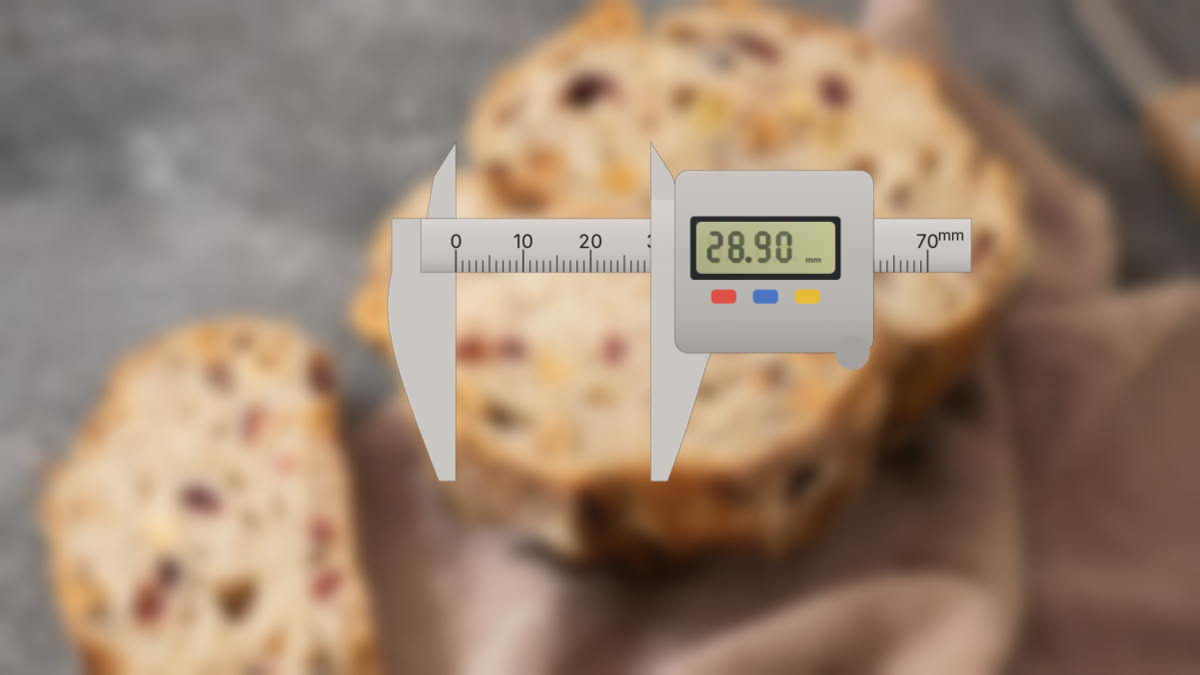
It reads value=28.90 unit=mm
